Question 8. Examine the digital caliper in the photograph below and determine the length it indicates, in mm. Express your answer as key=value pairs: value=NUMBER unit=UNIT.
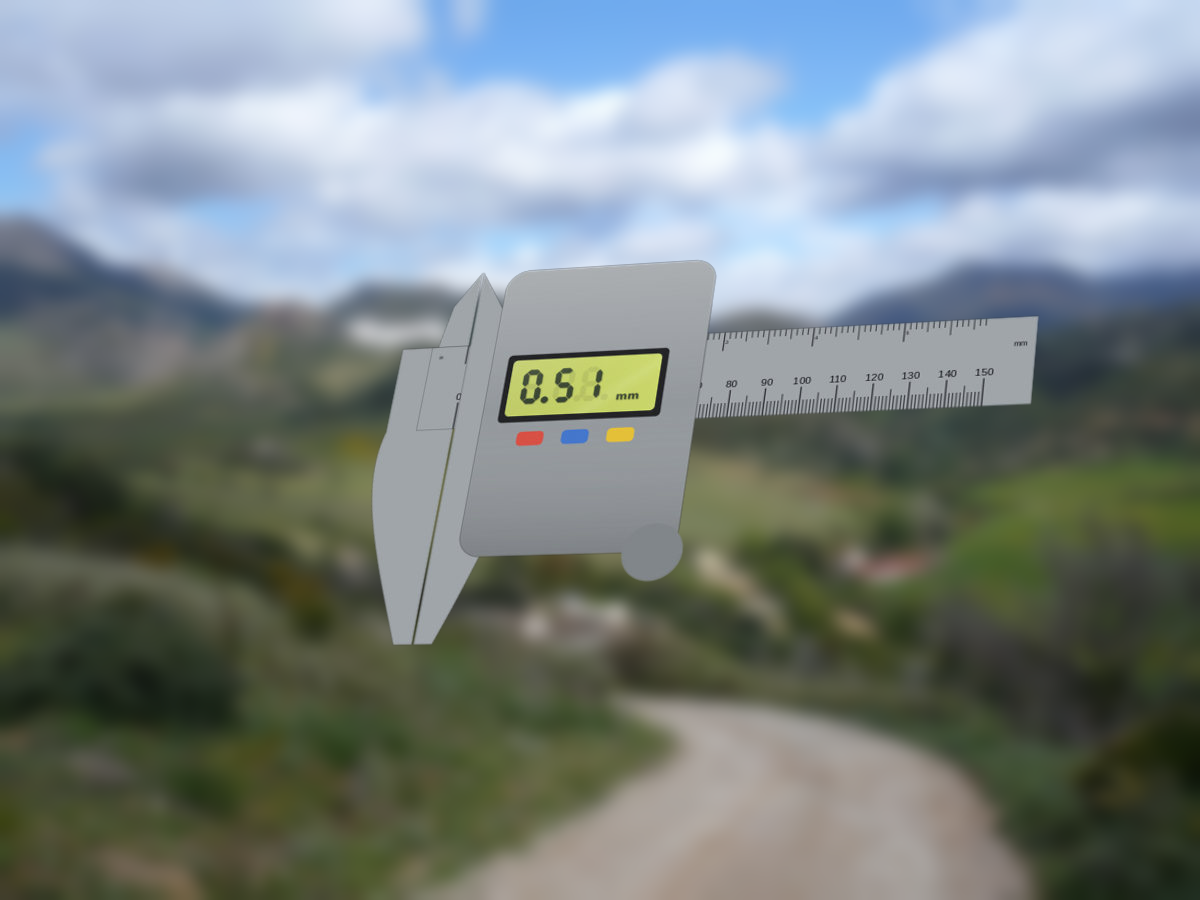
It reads value=0.51 unit=mm
